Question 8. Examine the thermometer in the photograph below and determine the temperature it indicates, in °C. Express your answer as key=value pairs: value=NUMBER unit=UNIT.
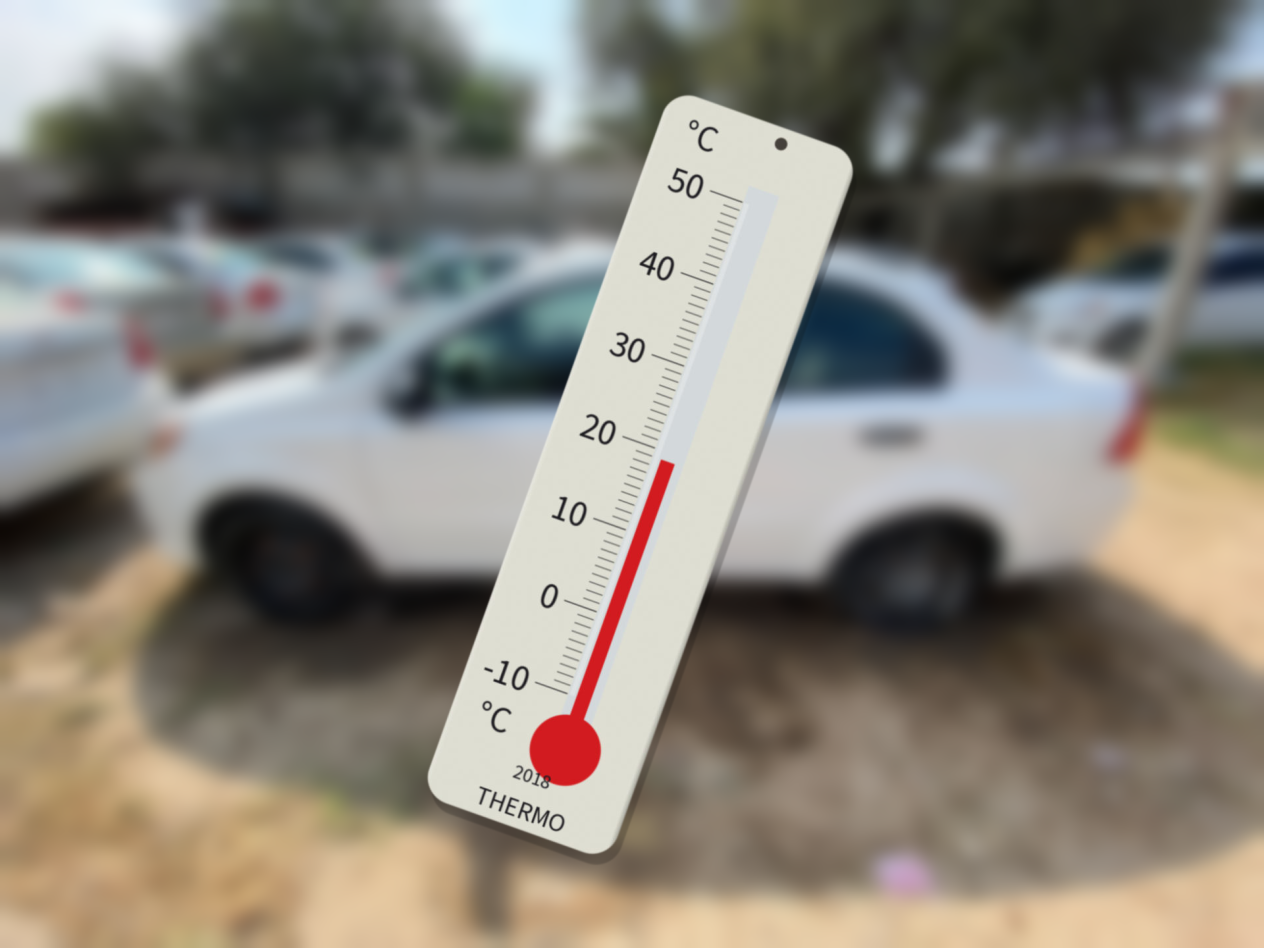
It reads value=19 unit=°C
